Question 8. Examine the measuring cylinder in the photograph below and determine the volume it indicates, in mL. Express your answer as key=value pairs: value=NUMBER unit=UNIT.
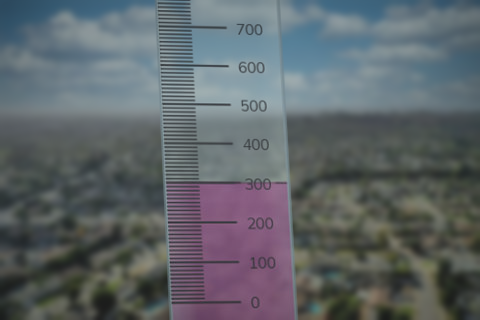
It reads value=300 unit=mL
